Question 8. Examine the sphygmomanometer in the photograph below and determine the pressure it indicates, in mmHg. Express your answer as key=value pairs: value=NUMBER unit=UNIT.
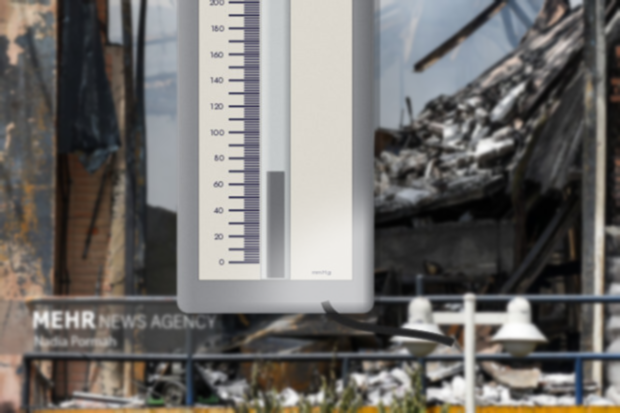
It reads value=70 unit=mmHg
